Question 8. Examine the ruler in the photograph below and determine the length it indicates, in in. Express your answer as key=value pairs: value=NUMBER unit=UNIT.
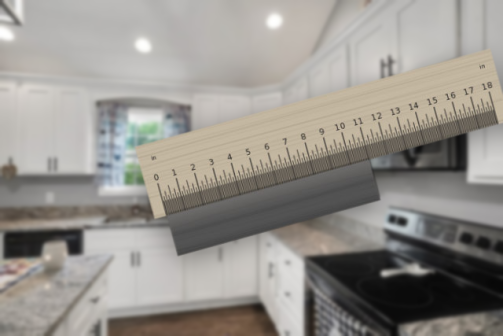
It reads value=11 unit=in
